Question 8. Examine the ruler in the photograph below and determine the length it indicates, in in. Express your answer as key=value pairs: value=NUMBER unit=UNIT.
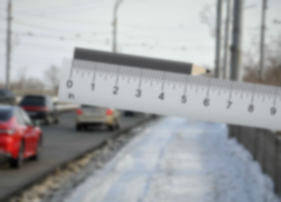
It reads value=6 unit=in
